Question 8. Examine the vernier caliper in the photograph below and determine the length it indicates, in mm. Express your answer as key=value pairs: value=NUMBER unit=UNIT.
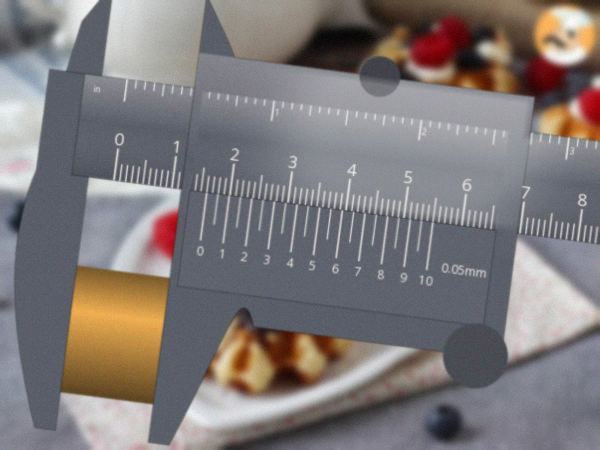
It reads value=16.0 unit=mm
